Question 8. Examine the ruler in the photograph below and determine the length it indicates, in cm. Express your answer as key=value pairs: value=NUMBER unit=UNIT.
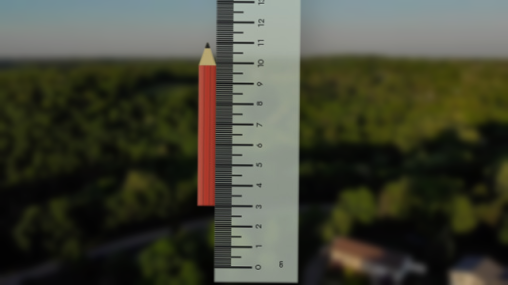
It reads value=8 unit=cm
